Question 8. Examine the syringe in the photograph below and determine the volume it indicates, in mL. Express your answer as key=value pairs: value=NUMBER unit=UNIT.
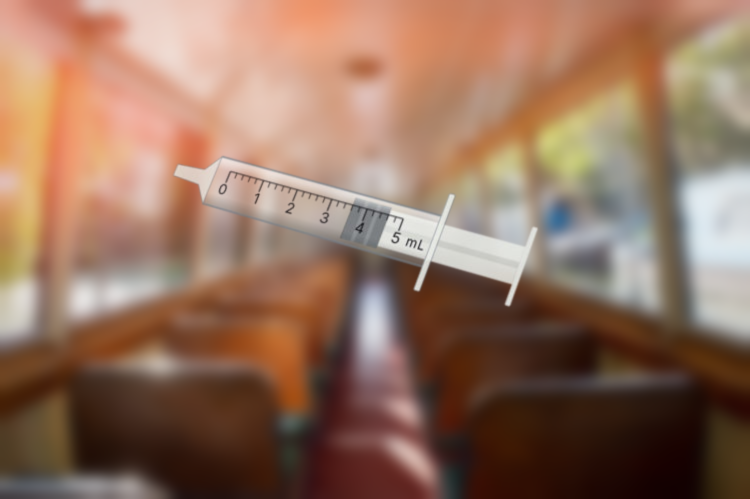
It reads value=3.6 unit=mL
